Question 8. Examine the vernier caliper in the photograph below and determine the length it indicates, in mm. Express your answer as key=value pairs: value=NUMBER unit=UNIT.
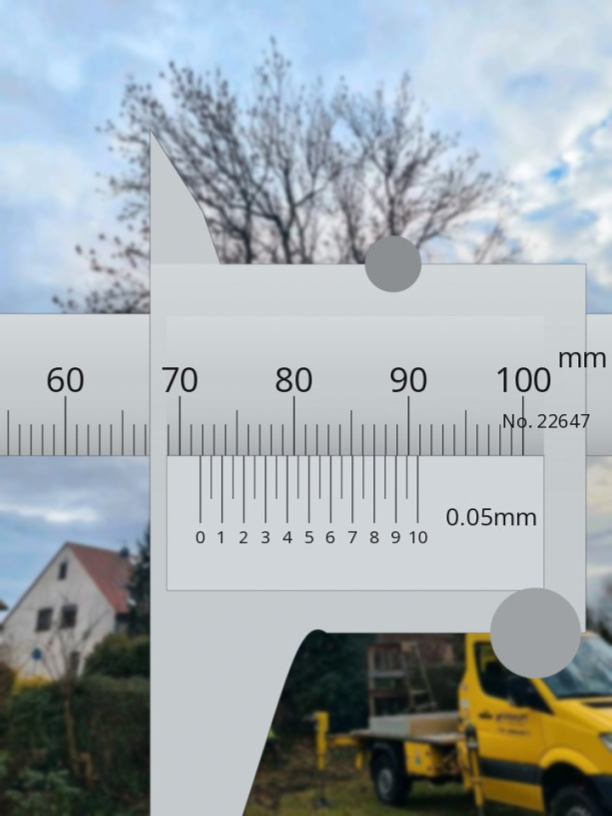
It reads value=71.8 unit=mm
